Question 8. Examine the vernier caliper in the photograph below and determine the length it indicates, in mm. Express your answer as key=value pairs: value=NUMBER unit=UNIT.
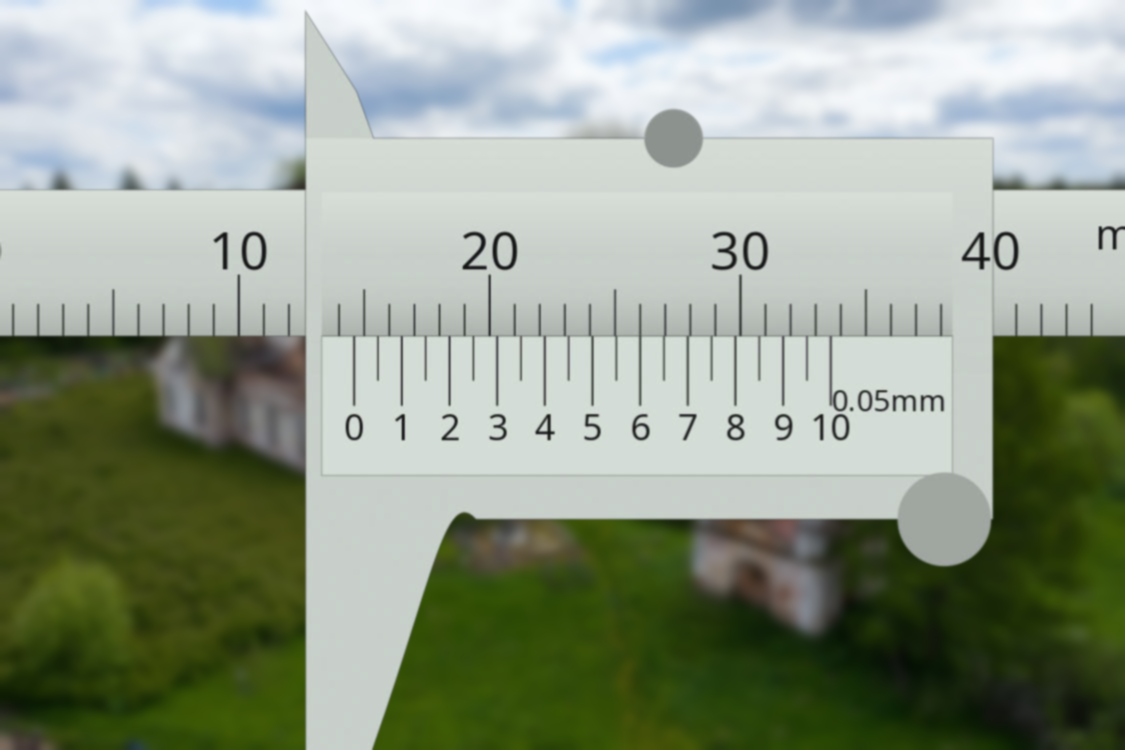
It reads value=14.6 unit=mm
